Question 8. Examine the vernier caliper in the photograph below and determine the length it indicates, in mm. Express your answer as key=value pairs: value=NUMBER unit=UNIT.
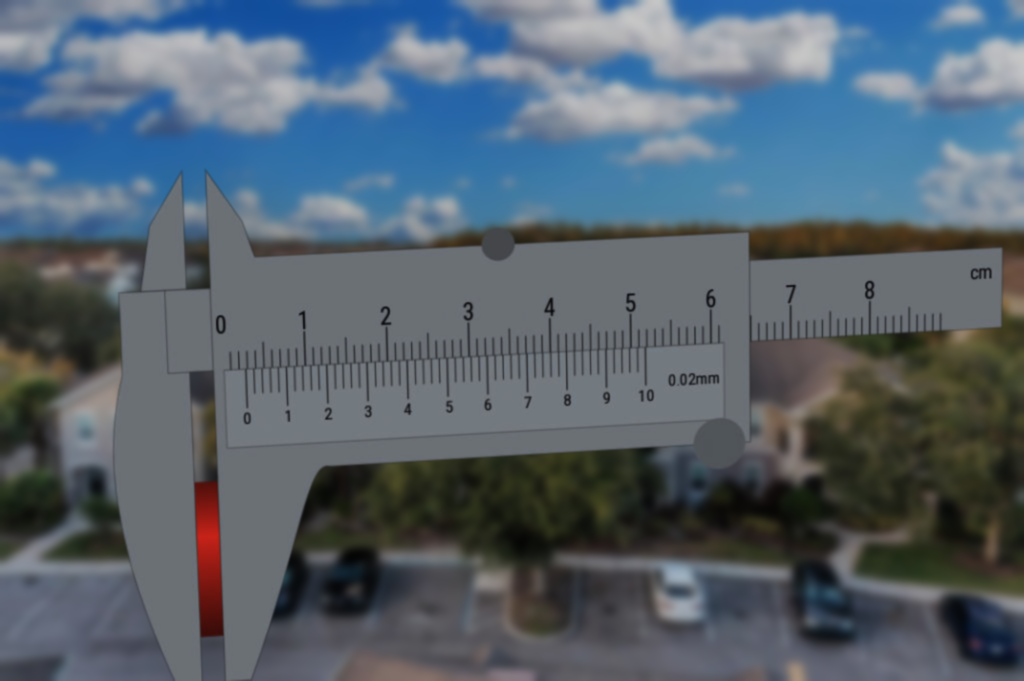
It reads value=2.8 unit=mm
